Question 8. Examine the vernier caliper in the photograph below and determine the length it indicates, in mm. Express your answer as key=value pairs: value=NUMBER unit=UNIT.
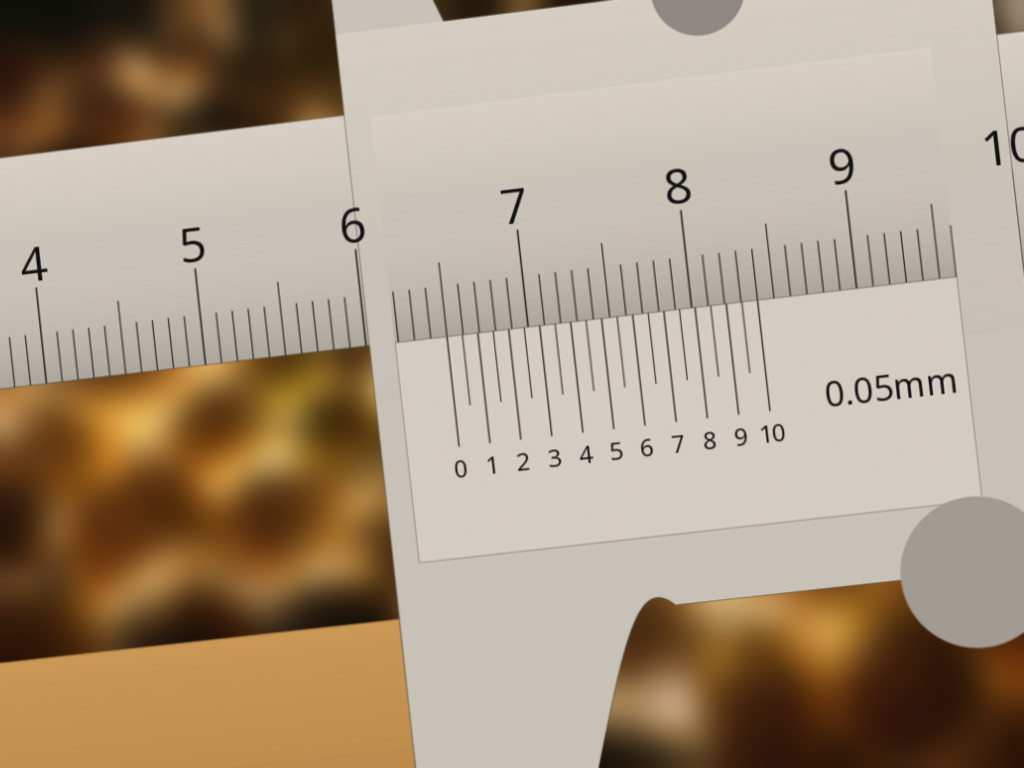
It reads value=65.0 unit=mm
